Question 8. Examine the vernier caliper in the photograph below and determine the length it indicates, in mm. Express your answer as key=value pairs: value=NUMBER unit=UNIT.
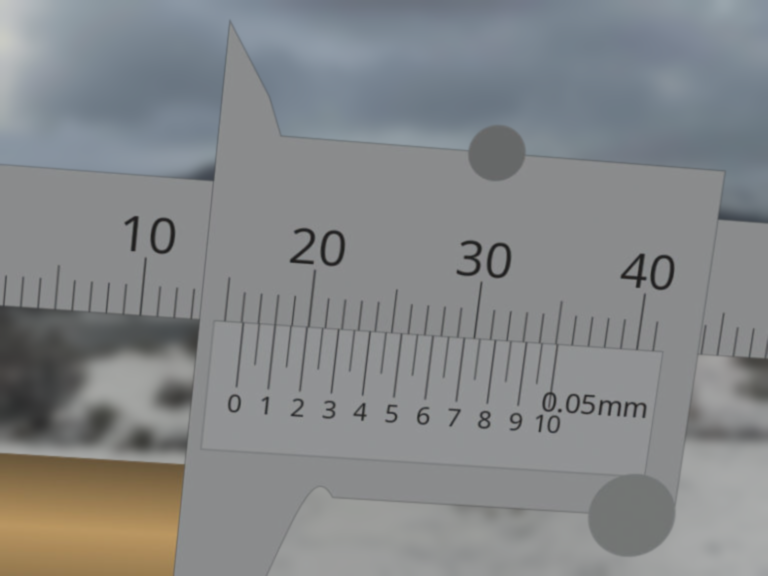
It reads value=16.1 unit=mm
